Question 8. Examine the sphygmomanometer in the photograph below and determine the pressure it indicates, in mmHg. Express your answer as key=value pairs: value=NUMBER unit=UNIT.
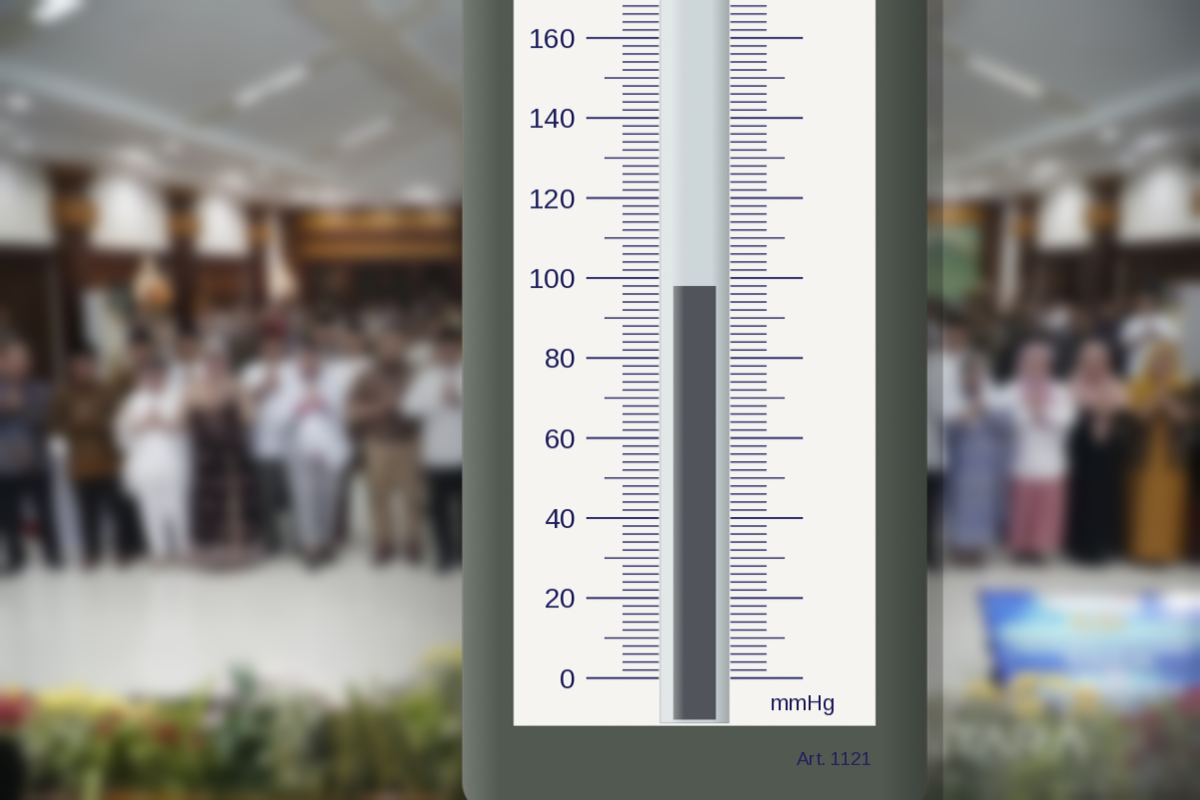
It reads value=98 unit=mmHg
